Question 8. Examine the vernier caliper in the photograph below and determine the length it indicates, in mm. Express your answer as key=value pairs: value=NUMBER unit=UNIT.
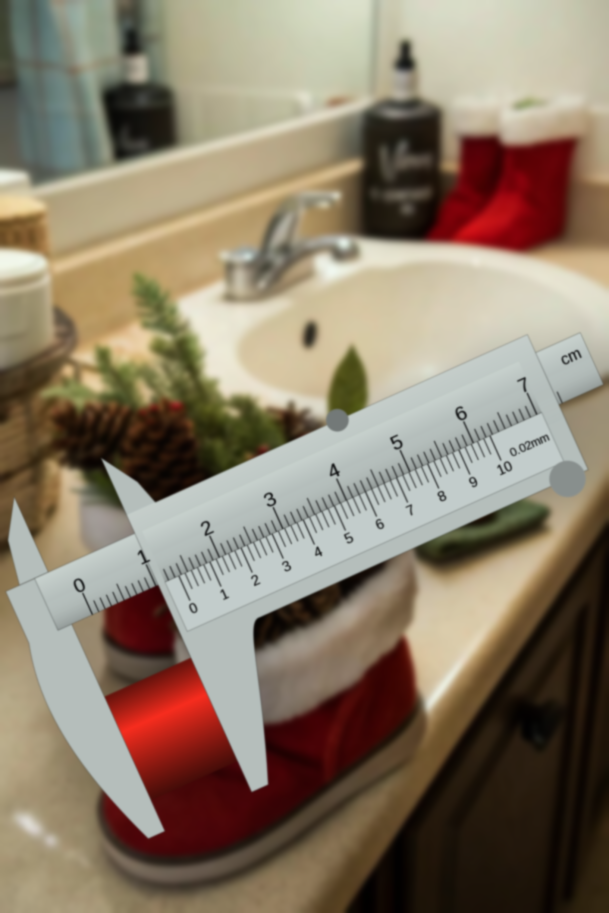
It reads value=13.6 unit=mm
